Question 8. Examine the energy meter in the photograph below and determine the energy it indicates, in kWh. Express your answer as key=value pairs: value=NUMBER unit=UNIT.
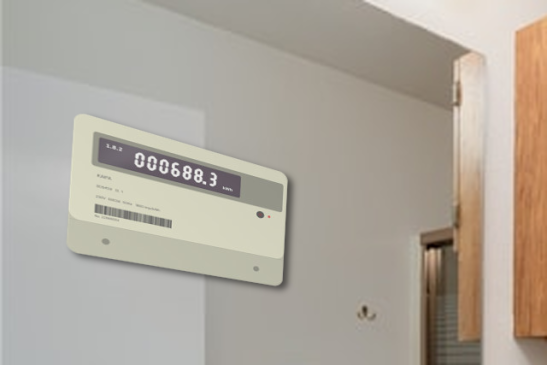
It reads value=688.3 unit=kWh
